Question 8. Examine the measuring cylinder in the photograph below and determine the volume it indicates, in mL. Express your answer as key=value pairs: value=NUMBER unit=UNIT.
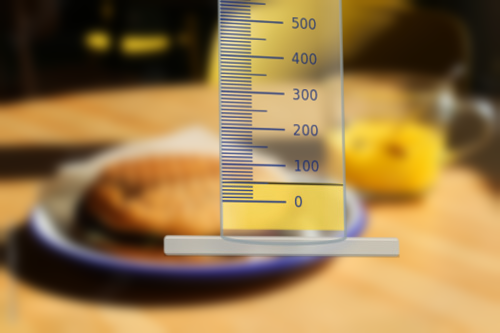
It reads value=50 unit=mL
